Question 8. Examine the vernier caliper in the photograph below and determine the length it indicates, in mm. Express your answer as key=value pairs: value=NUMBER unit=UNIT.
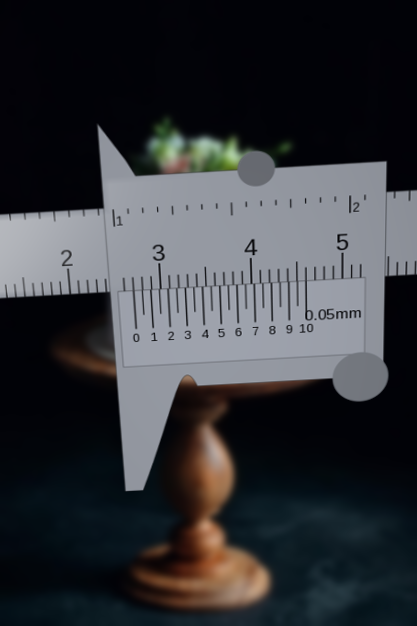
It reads value=27.0 unit=mm
